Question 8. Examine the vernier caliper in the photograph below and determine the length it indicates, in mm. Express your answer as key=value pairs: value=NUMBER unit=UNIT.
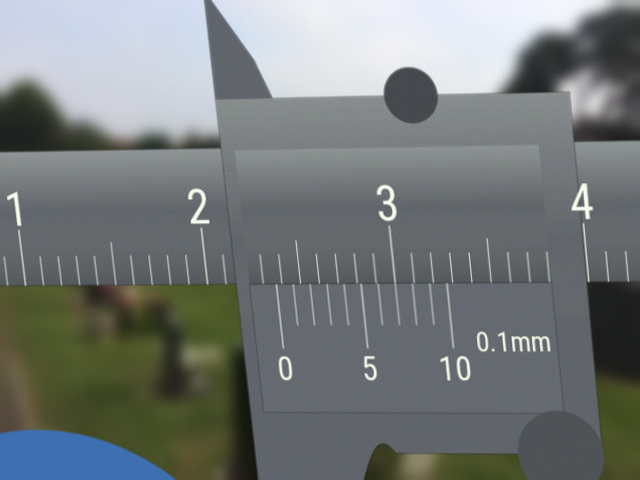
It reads value=23.7 unit=mm
